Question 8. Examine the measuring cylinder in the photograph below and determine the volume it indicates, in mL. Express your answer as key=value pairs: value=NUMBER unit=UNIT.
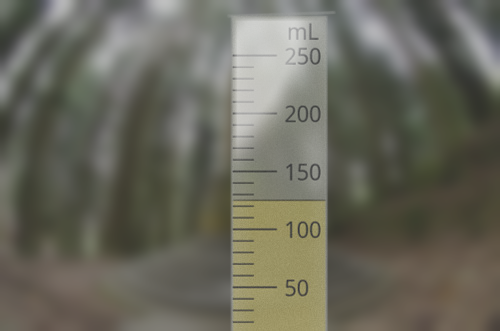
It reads value=125 unit=mL
